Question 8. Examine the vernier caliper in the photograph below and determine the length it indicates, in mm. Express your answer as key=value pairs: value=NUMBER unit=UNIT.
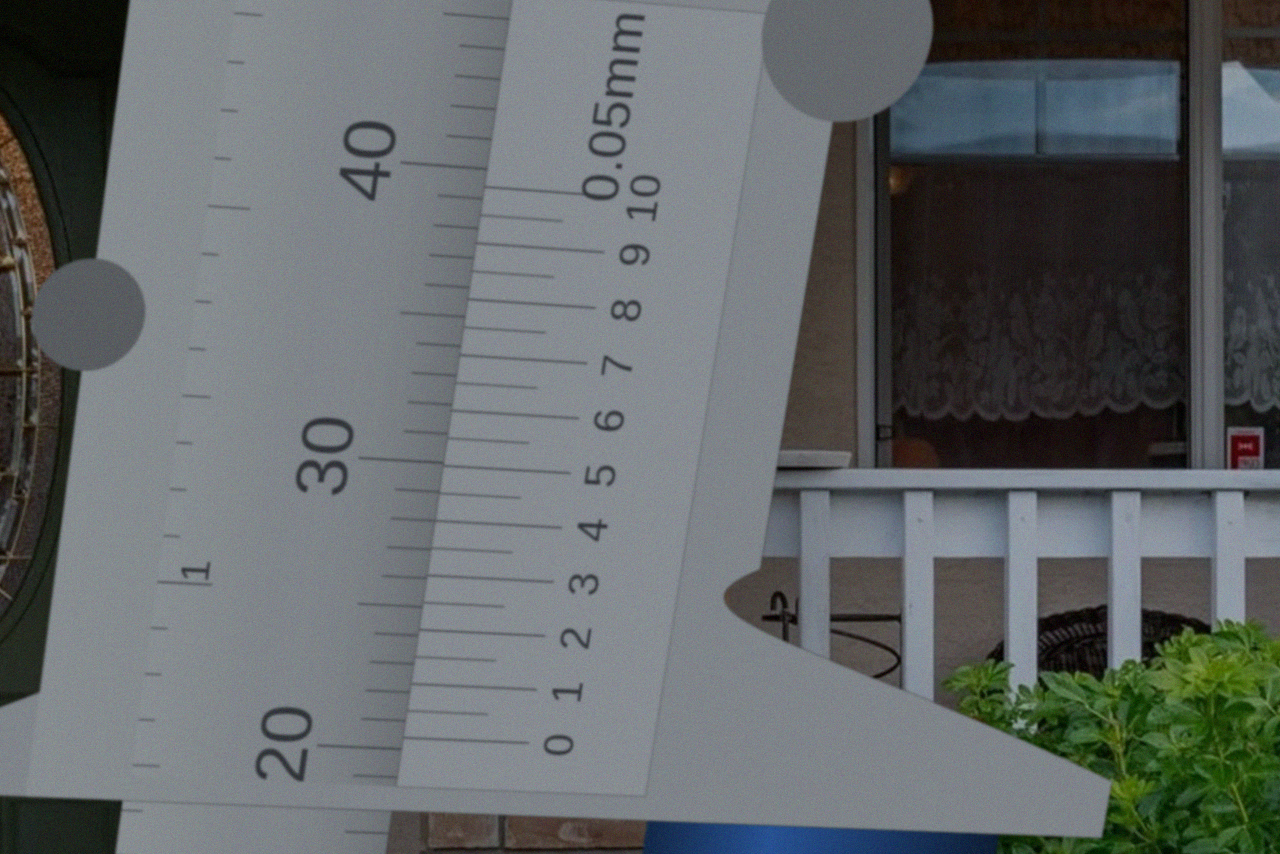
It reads value=20.4 unit=mm
